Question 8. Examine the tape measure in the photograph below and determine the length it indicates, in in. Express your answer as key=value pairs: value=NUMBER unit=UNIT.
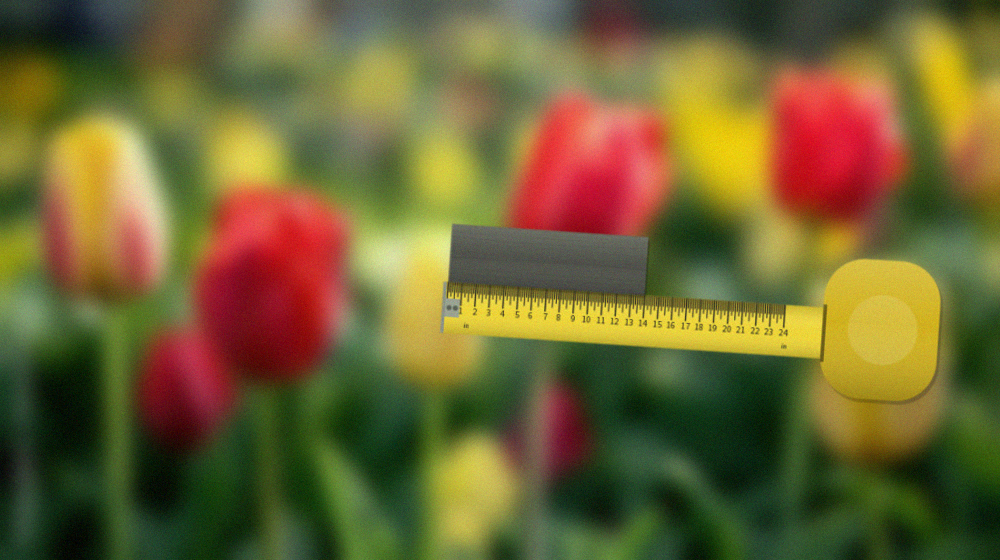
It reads value=14 unit=in
